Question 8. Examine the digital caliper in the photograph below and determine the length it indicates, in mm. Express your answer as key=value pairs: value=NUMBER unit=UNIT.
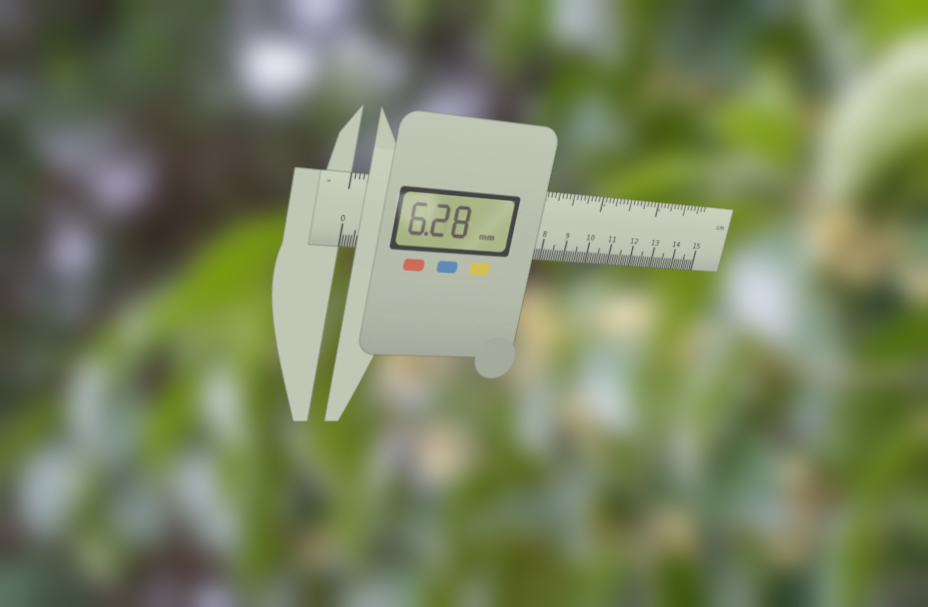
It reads value=6.28 unit=mm
